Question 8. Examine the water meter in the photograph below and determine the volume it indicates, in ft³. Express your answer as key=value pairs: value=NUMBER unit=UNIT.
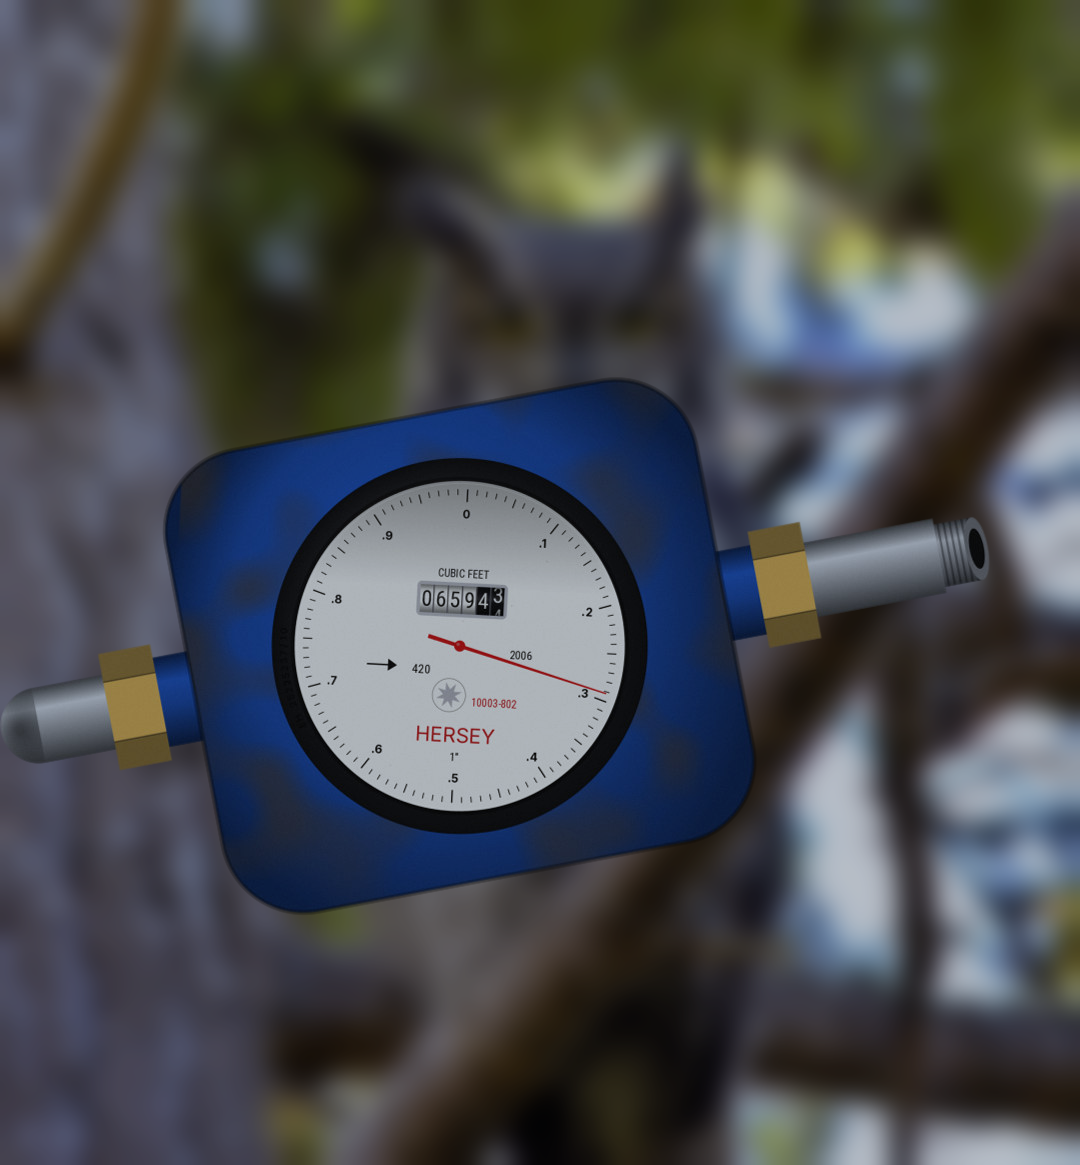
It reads value=65943.29 unit=ft³
